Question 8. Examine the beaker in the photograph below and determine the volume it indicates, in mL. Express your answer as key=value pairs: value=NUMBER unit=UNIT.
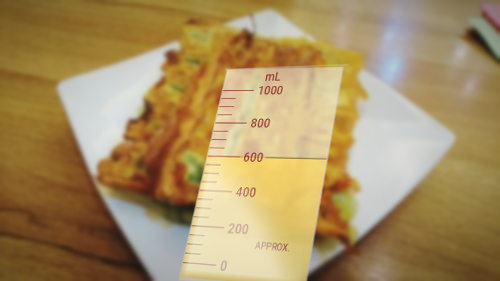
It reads value=600 unit=mL
